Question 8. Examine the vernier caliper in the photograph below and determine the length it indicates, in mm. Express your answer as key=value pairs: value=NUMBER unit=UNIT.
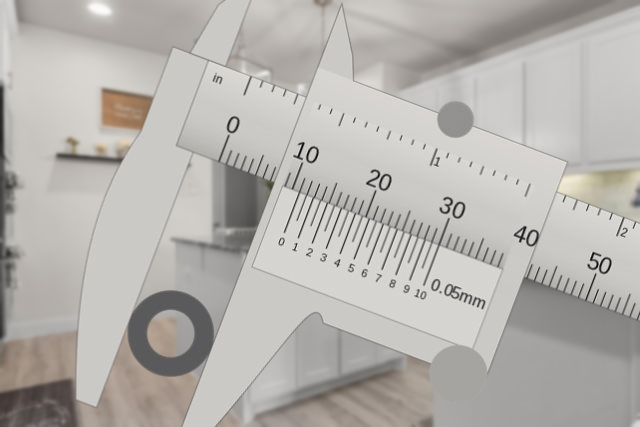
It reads value=11.0 unit=mm
